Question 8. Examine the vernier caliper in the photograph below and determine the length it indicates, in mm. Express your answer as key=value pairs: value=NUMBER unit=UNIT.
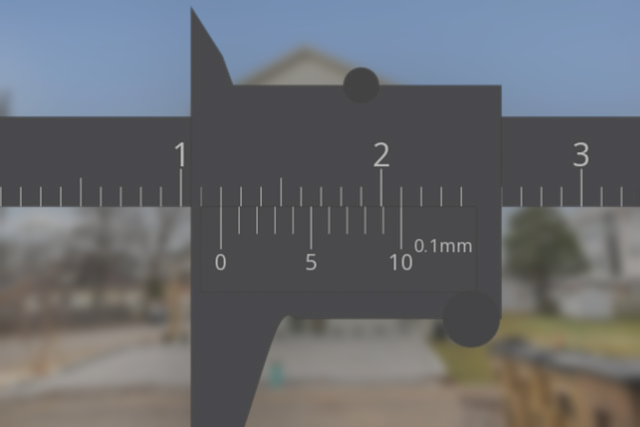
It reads value=12.0 unit=mm
